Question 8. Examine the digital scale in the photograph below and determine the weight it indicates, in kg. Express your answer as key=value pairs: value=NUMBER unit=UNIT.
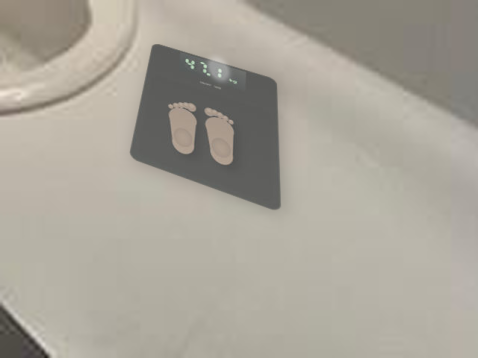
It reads value=47.1 unit=kg
